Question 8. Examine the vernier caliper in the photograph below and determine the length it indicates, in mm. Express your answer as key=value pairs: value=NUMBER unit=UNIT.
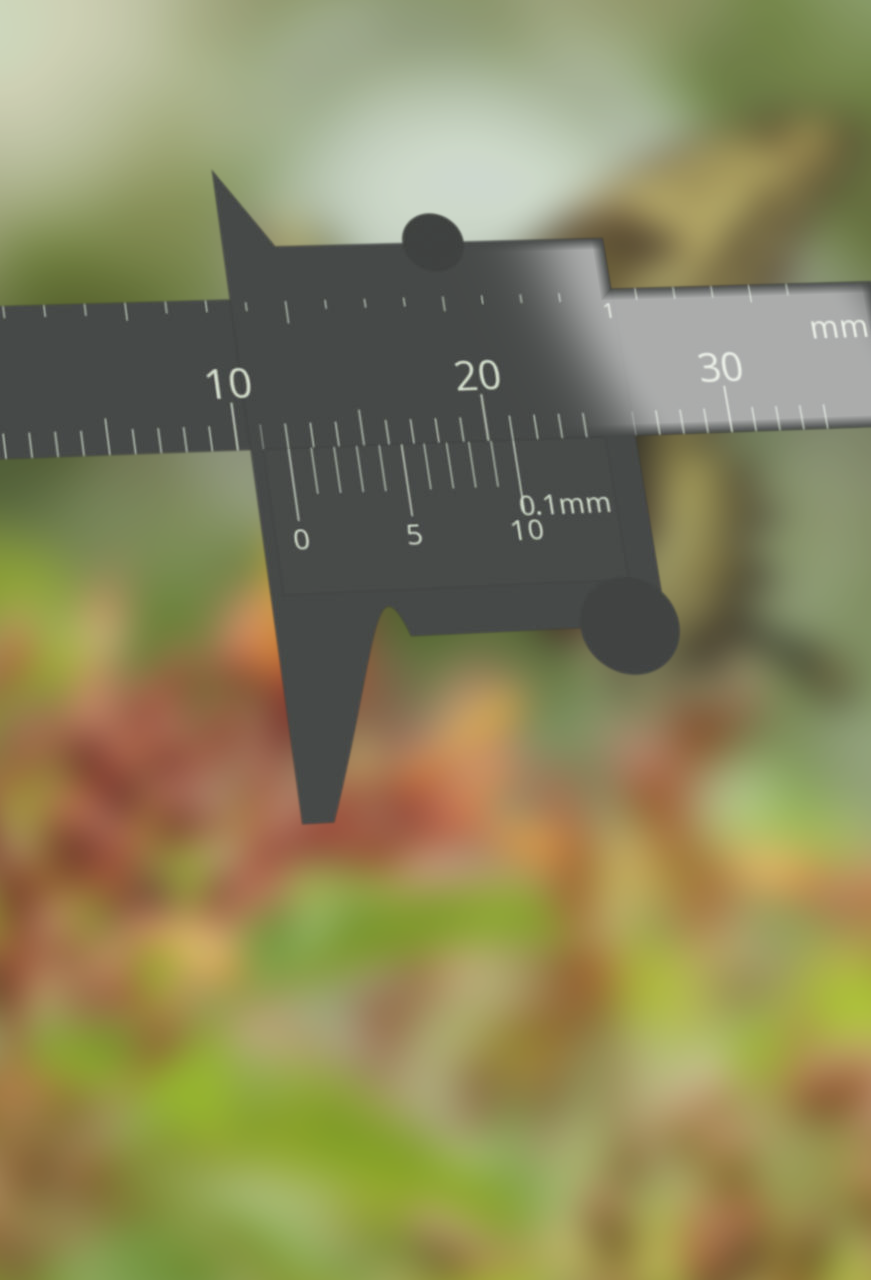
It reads value=12.0 unit=mm
